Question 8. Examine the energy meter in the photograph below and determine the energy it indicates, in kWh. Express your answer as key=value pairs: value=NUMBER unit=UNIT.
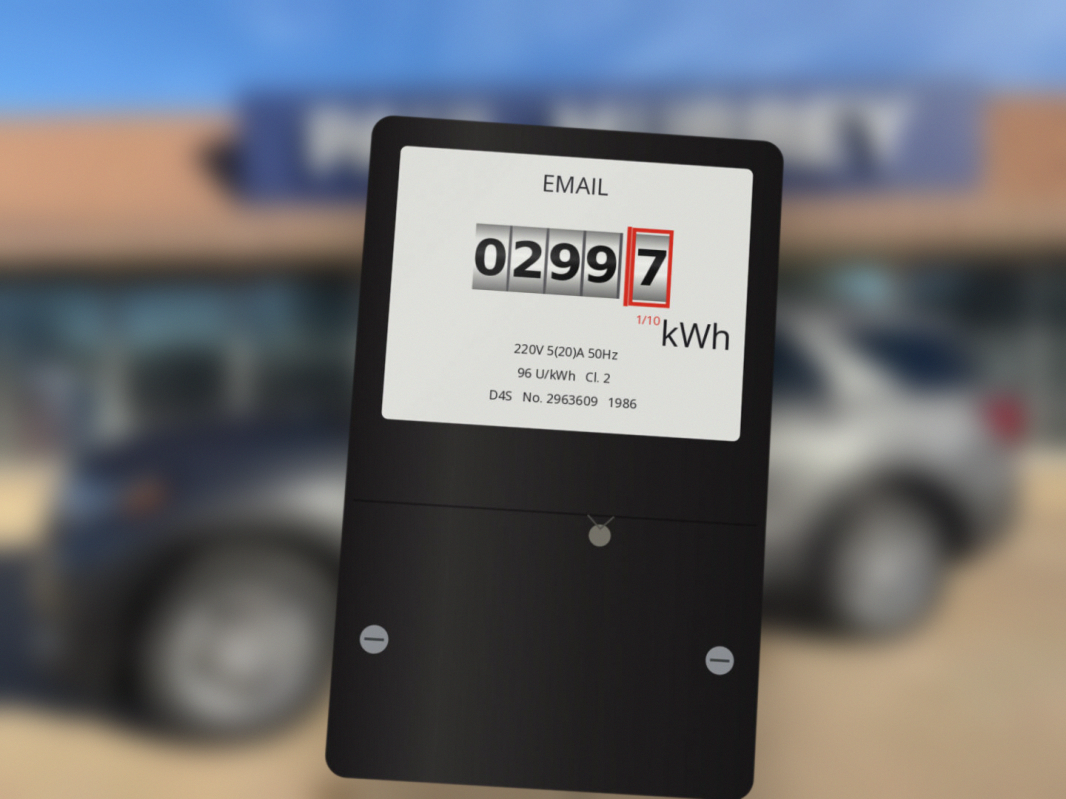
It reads value=299.7 unit=kWh
